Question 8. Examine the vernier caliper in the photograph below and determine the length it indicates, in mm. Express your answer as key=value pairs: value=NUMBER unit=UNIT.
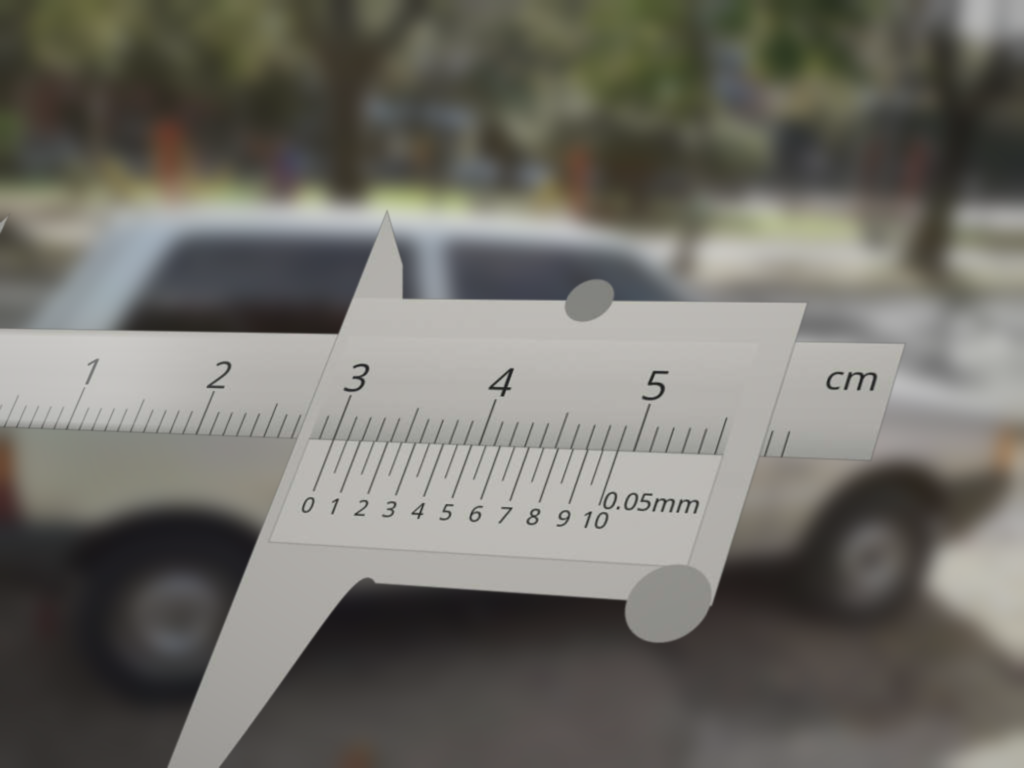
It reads value=30.0 unit=mm
